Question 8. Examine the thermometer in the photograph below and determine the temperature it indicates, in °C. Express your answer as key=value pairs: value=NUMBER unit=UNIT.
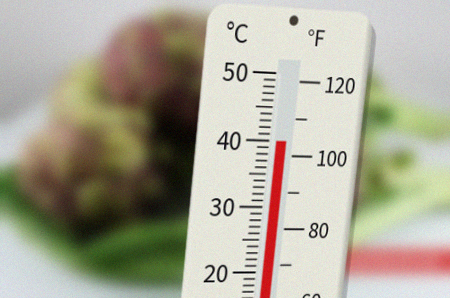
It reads value=40 unit=°C
